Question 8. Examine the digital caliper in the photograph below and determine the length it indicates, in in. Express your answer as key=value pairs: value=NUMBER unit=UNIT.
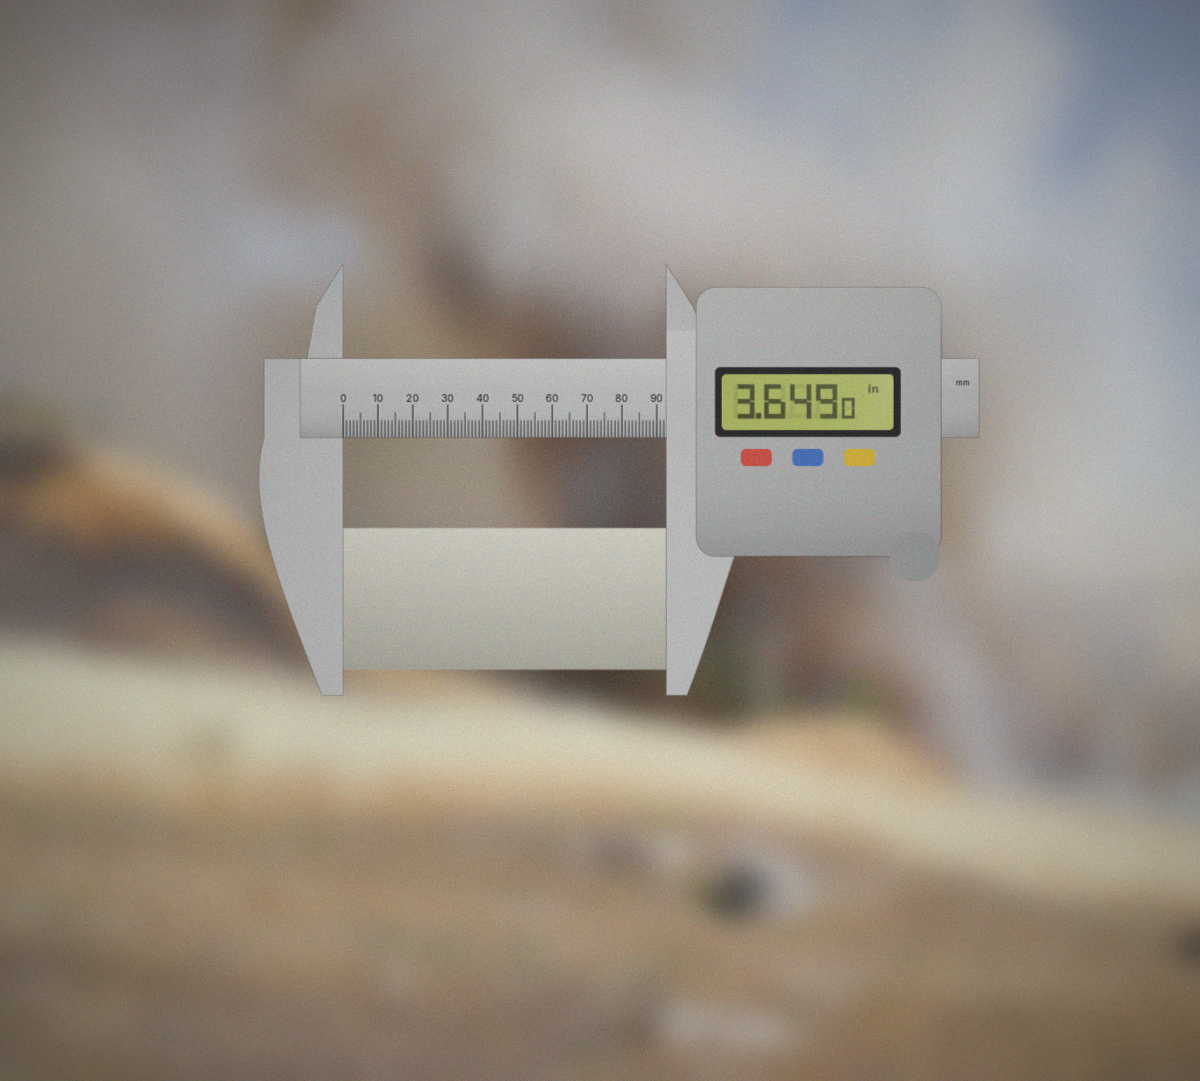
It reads value=3.6490 unit=in
